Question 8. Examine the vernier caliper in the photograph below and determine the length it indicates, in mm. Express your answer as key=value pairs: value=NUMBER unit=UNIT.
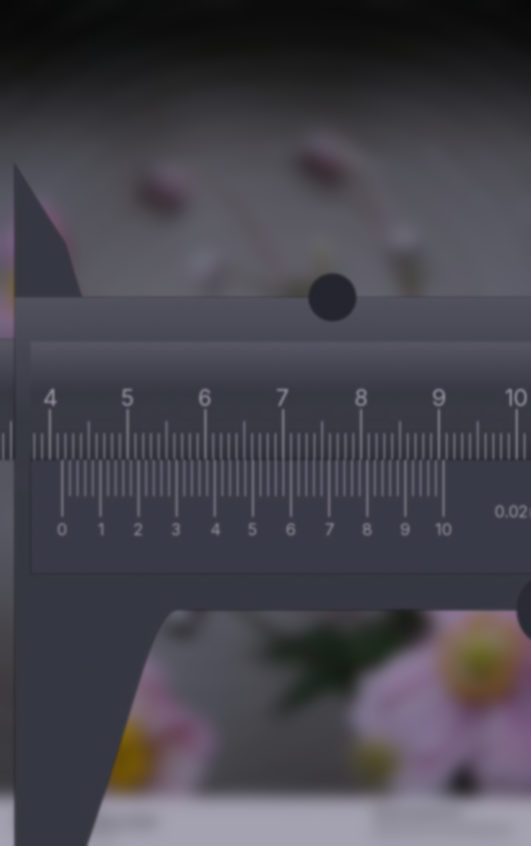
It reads value=41.6 unit=mm
